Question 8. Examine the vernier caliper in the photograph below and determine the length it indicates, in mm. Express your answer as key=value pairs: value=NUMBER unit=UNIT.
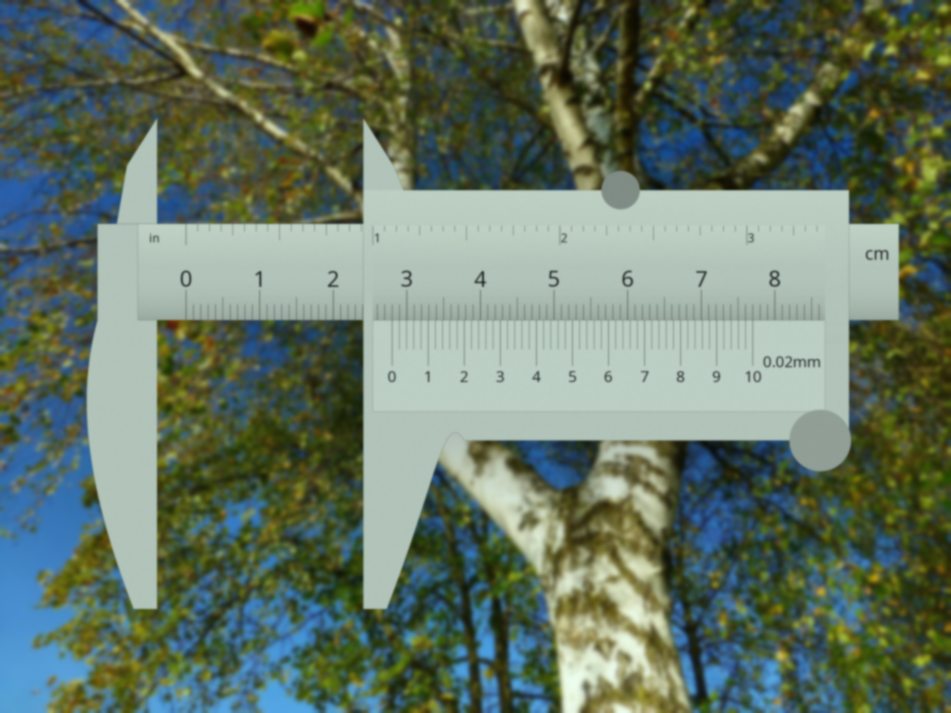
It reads value=28.0 unit=mm
